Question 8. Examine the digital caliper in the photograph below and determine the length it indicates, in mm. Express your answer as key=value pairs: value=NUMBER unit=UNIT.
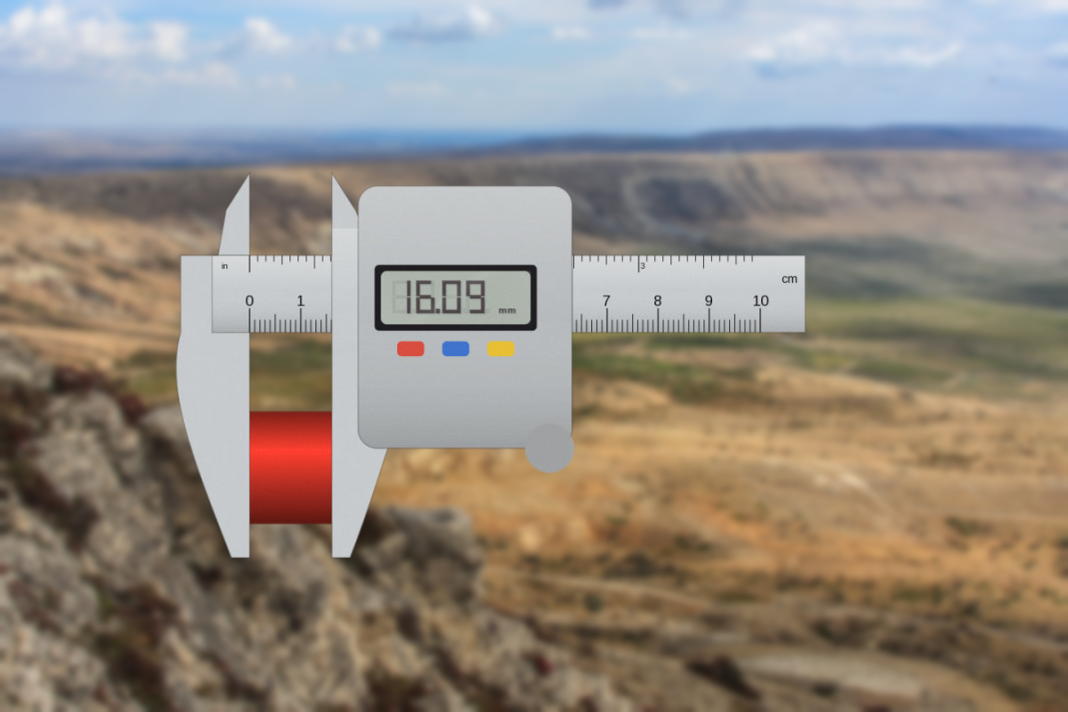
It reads value=16.09 unit=mm
